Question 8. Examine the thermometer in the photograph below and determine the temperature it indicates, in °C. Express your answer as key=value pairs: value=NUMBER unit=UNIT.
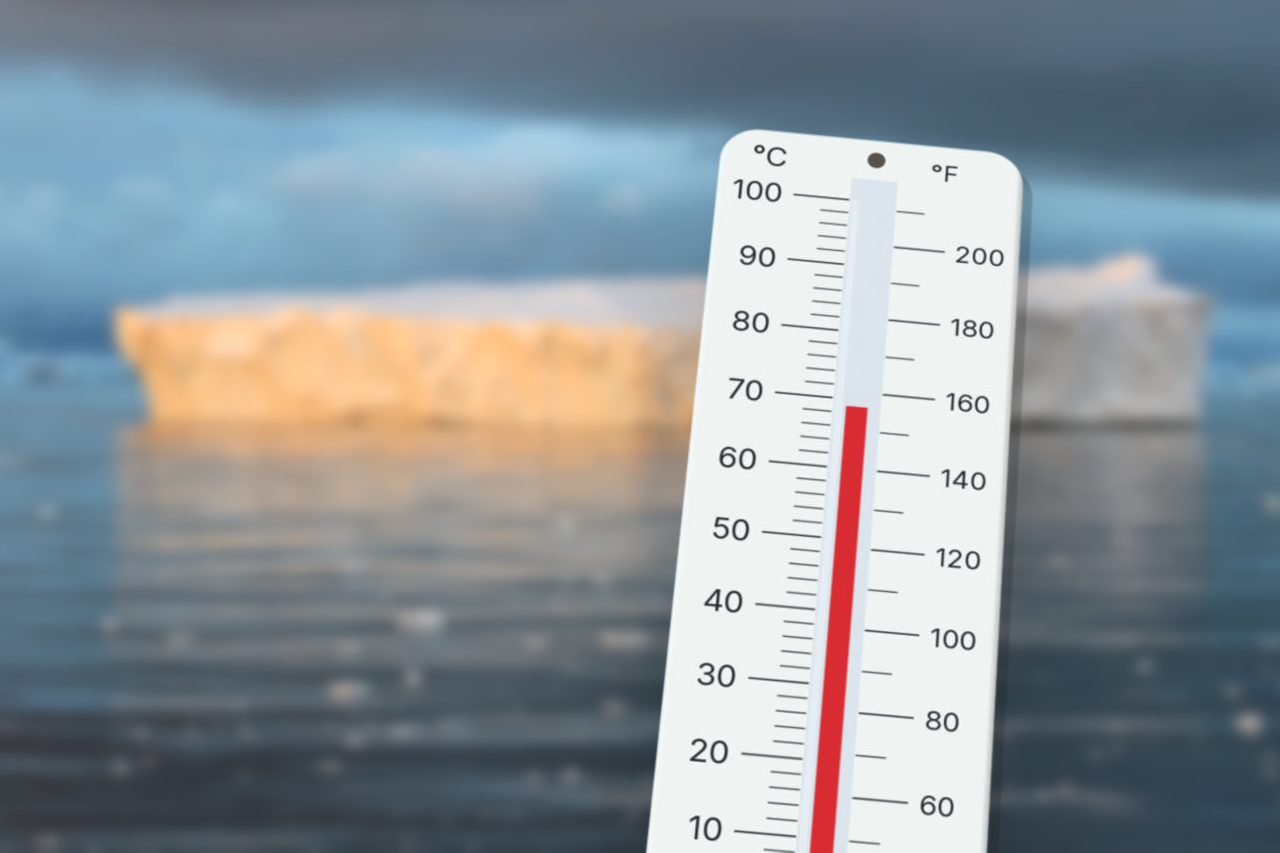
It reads value=69 unit=°C
